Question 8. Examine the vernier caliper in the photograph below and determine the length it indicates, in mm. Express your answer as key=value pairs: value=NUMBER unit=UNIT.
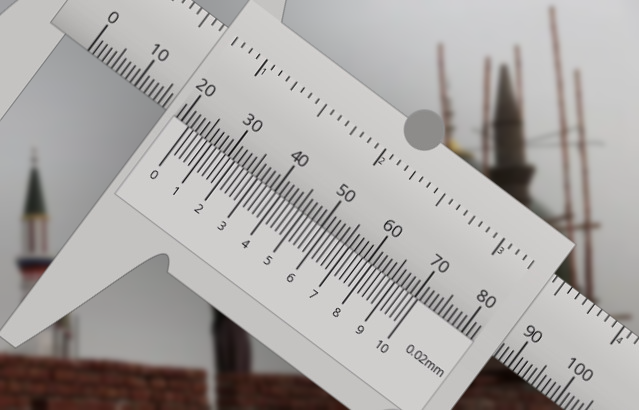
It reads value=21.6 unit=mm
